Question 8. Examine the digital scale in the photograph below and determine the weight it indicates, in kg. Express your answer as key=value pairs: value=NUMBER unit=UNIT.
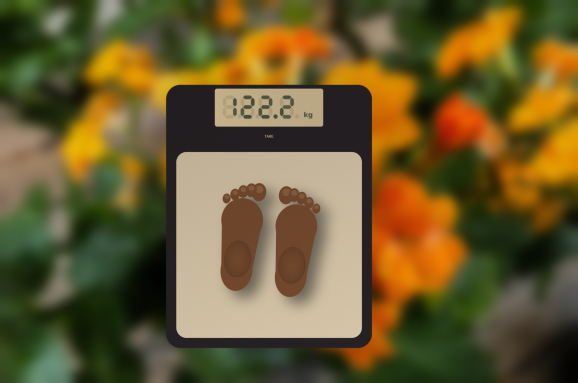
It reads value=122.2 unit=kg
